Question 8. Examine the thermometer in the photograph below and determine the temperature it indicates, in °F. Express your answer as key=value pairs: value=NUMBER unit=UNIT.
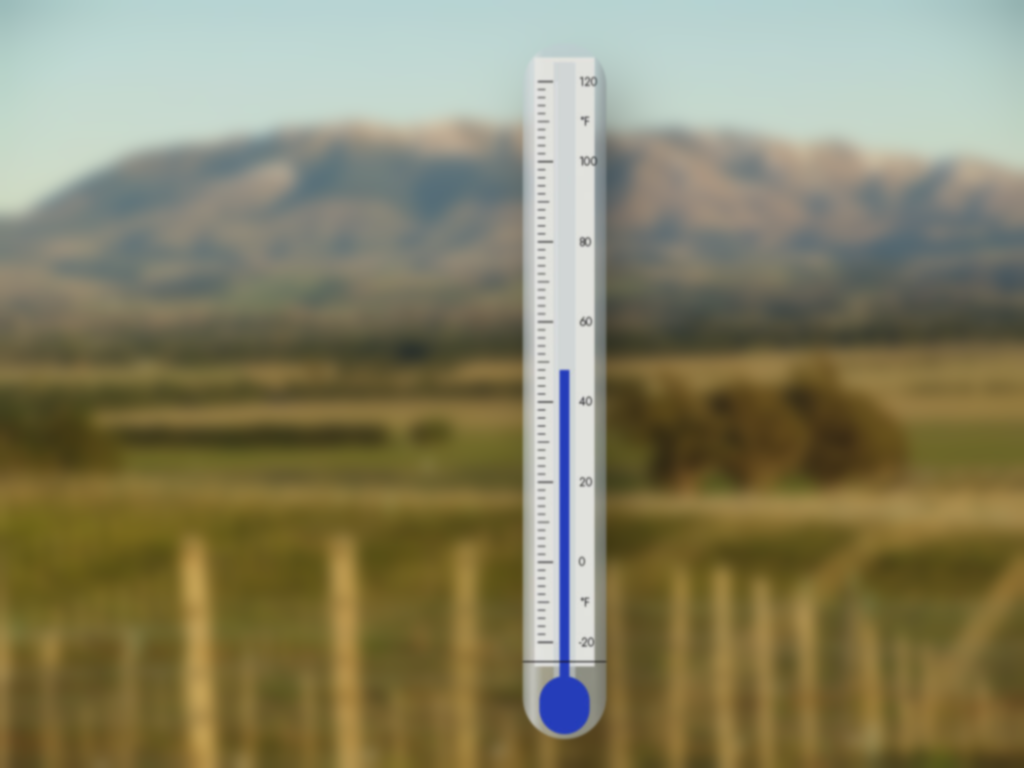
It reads value=48 unit=°F
